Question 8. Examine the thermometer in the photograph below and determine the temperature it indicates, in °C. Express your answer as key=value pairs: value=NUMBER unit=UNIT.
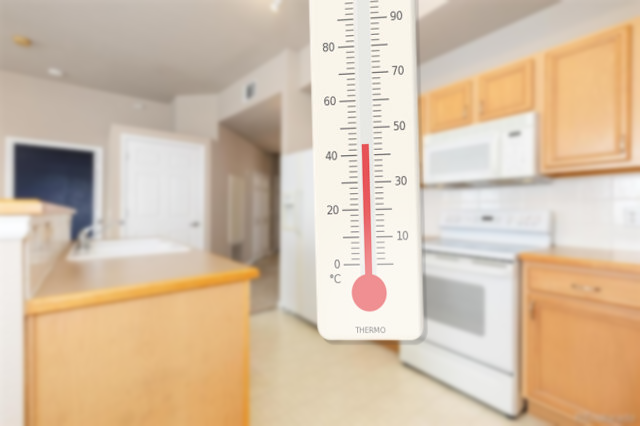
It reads value=44 unit=°C
